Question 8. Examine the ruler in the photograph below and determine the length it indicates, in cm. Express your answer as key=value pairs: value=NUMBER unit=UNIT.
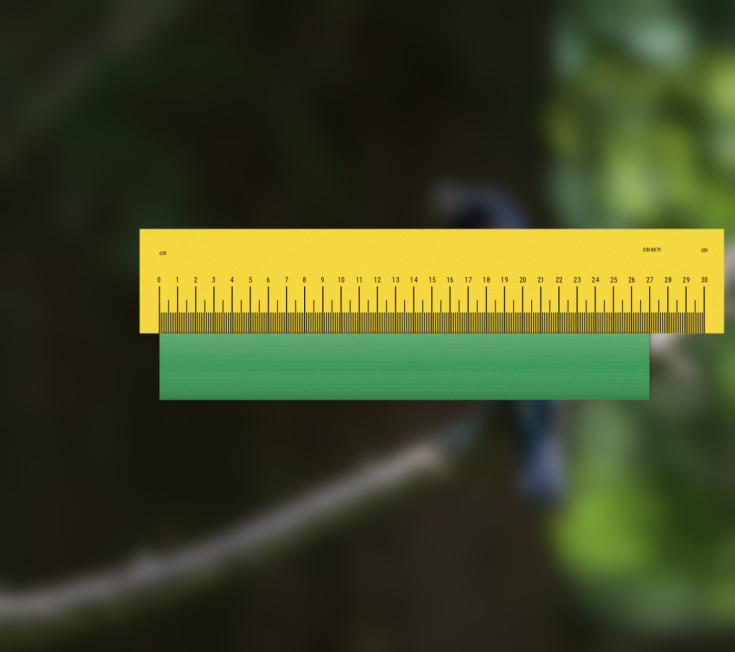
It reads value=27 unit=cm
